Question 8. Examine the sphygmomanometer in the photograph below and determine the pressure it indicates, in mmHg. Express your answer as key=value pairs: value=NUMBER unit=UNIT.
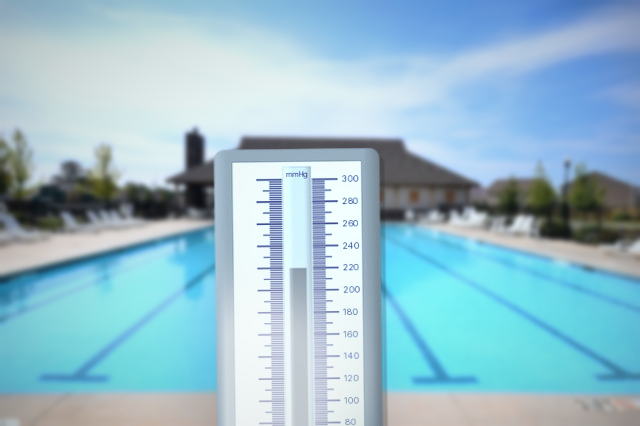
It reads value=220 unit=mmHg
